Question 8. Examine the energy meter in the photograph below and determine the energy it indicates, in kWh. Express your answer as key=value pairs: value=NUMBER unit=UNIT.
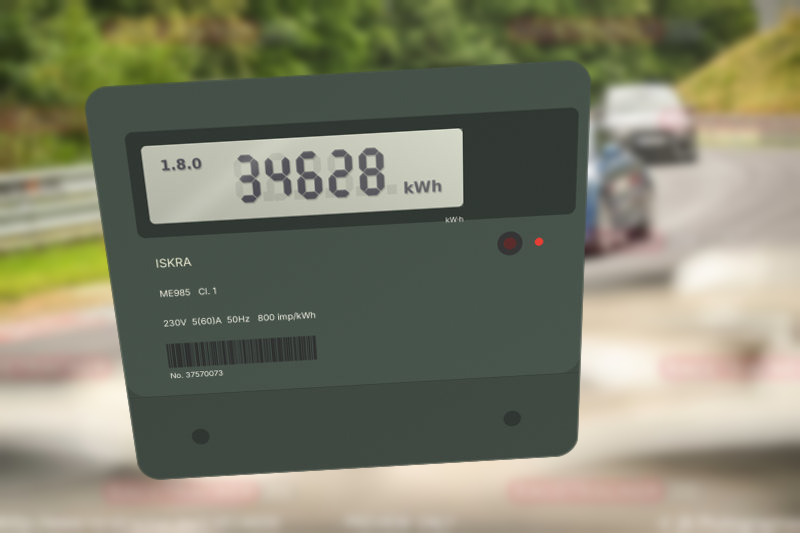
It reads value=34628 unit=kWh
